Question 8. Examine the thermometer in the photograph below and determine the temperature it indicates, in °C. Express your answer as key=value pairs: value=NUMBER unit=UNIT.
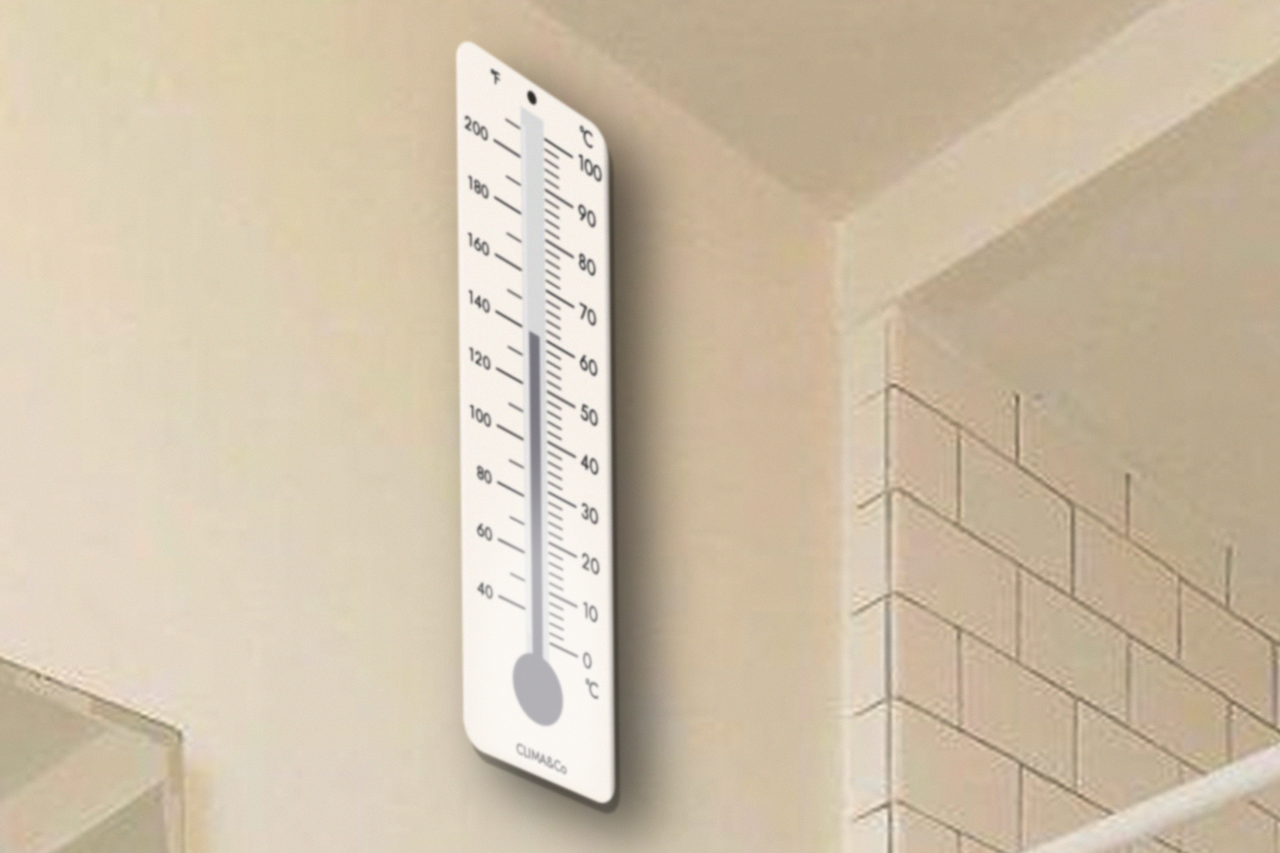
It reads value=60 unit=°C
